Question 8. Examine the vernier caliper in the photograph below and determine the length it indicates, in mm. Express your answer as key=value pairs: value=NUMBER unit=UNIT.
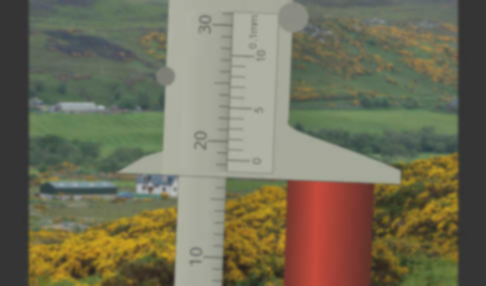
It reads value=18.4 unit=mm
